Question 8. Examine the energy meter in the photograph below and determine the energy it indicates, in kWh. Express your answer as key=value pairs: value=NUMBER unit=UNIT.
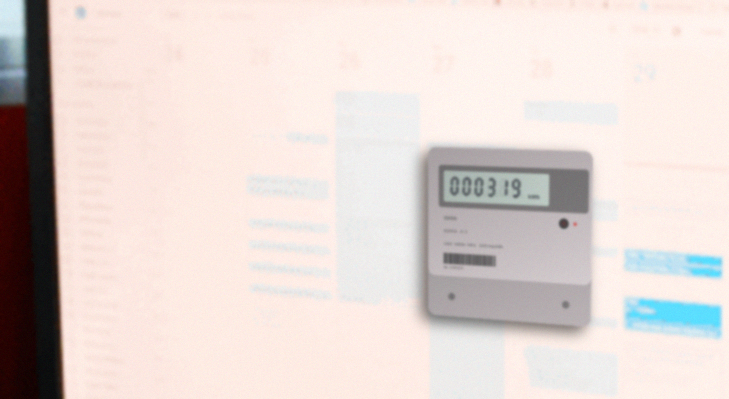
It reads value=319 unit=kWh
